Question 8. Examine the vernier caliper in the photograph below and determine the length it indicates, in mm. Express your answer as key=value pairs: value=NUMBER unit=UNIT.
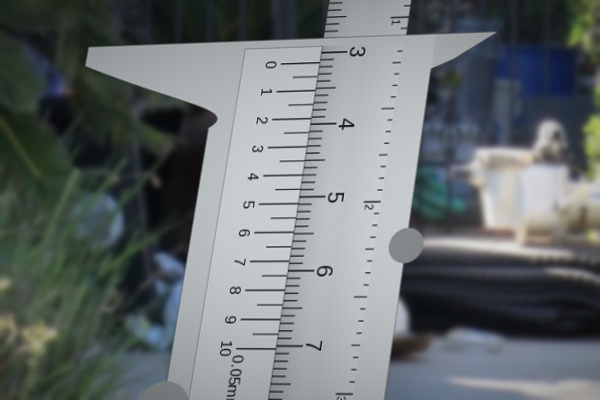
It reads value=31.4 unit=mm
